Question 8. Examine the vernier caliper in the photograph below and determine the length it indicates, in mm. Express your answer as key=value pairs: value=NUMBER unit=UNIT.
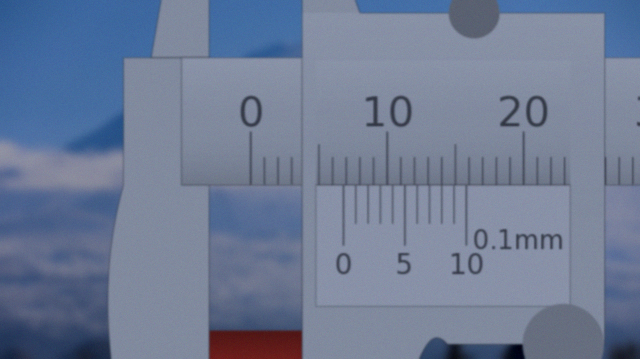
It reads value=6.8 unit=mm
